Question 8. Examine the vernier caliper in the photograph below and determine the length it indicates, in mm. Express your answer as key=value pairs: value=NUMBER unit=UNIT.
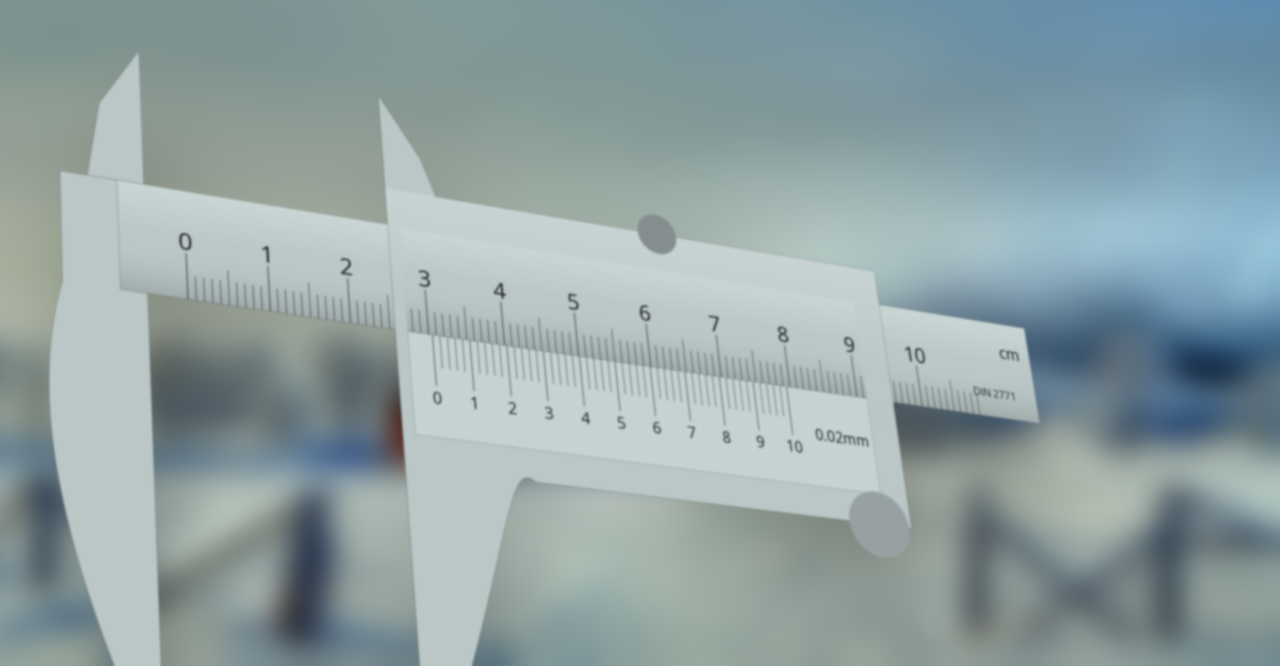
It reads value=30.5 unit=mm
